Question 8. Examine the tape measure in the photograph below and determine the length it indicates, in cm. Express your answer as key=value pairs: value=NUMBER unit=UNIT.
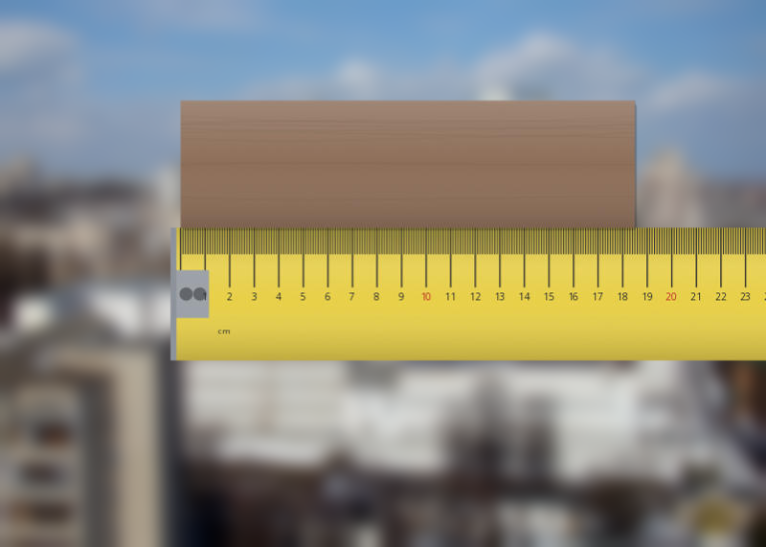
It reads value=18.5 unit=cm
